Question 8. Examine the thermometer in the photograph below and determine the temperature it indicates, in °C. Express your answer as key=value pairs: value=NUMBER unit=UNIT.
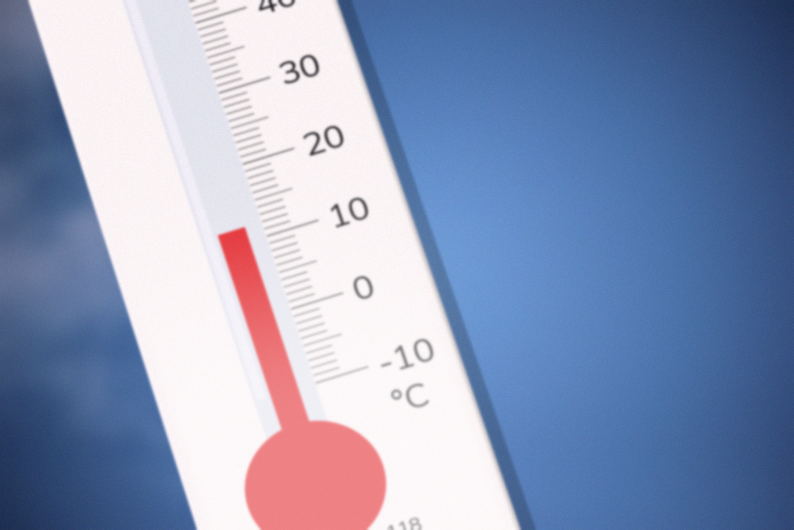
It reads value=12 unit=°C
